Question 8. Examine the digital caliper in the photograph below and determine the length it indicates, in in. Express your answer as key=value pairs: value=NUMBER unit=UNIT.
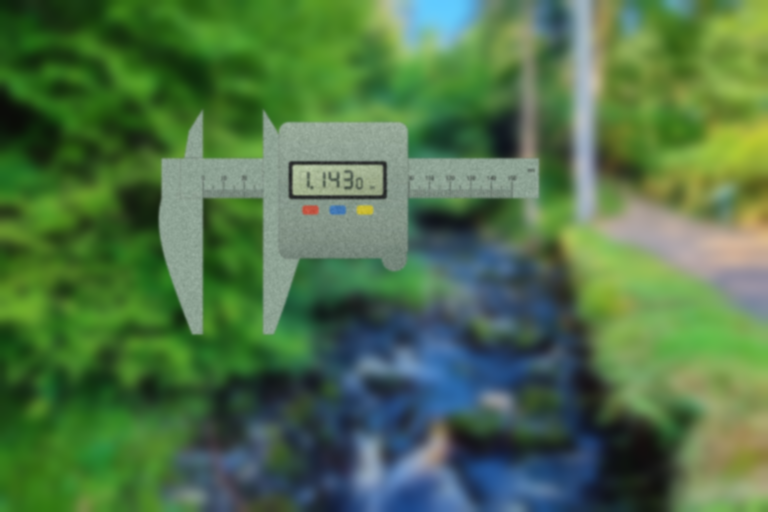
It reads value=1.1430 unit=in
